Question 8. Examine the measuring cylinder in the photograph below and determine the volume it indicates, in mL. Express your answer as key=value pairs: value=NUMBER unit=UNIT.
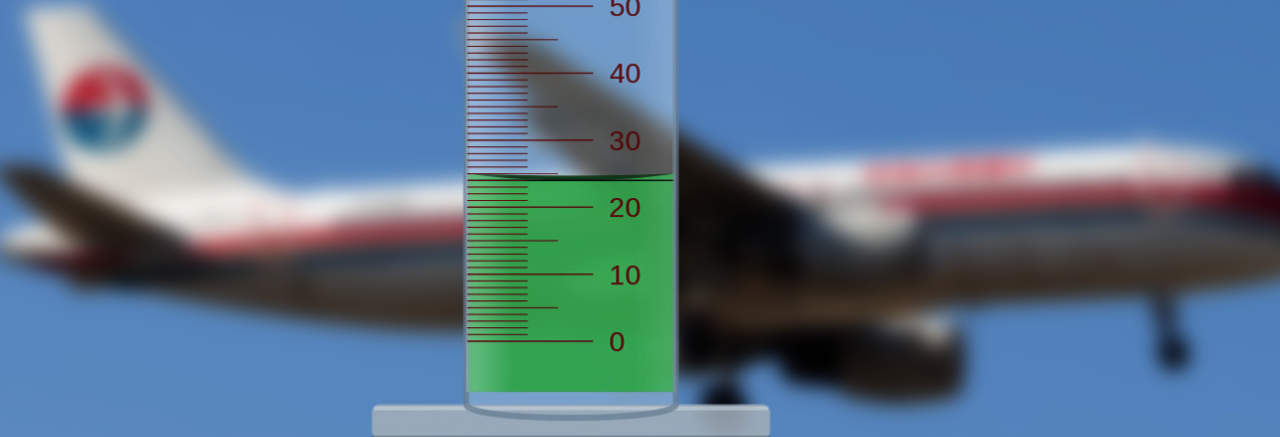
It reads value=24 unit=mL
